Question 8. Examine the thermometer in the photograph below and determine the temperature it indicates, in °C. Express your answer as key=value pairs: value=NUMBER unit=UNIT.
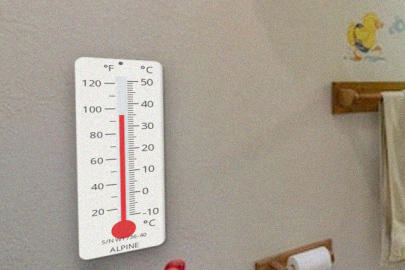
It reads value=35 unit=°C
